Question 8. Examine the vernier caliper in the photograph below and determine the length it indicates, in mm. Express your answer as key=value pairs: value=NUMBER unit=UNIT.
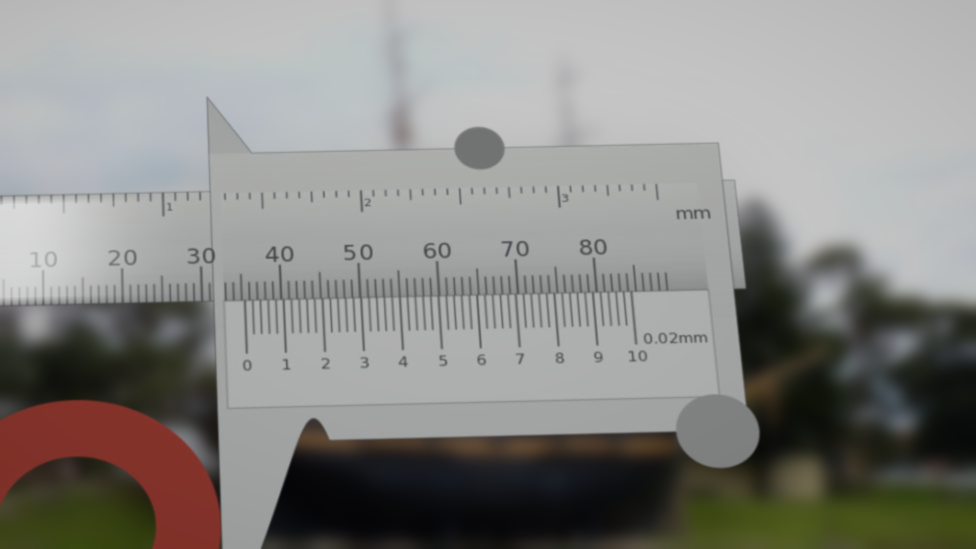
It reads value=35.4 unit=mm
